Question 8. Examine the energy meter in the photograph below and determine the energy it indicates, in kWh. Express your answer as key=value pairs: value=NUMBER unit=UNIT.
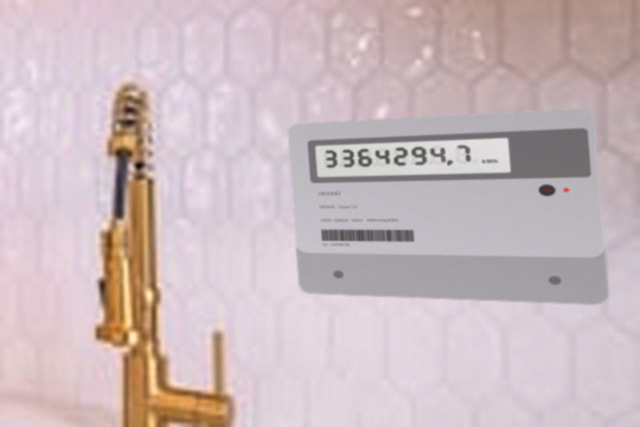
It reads value=3364294.7 unit=kWh
